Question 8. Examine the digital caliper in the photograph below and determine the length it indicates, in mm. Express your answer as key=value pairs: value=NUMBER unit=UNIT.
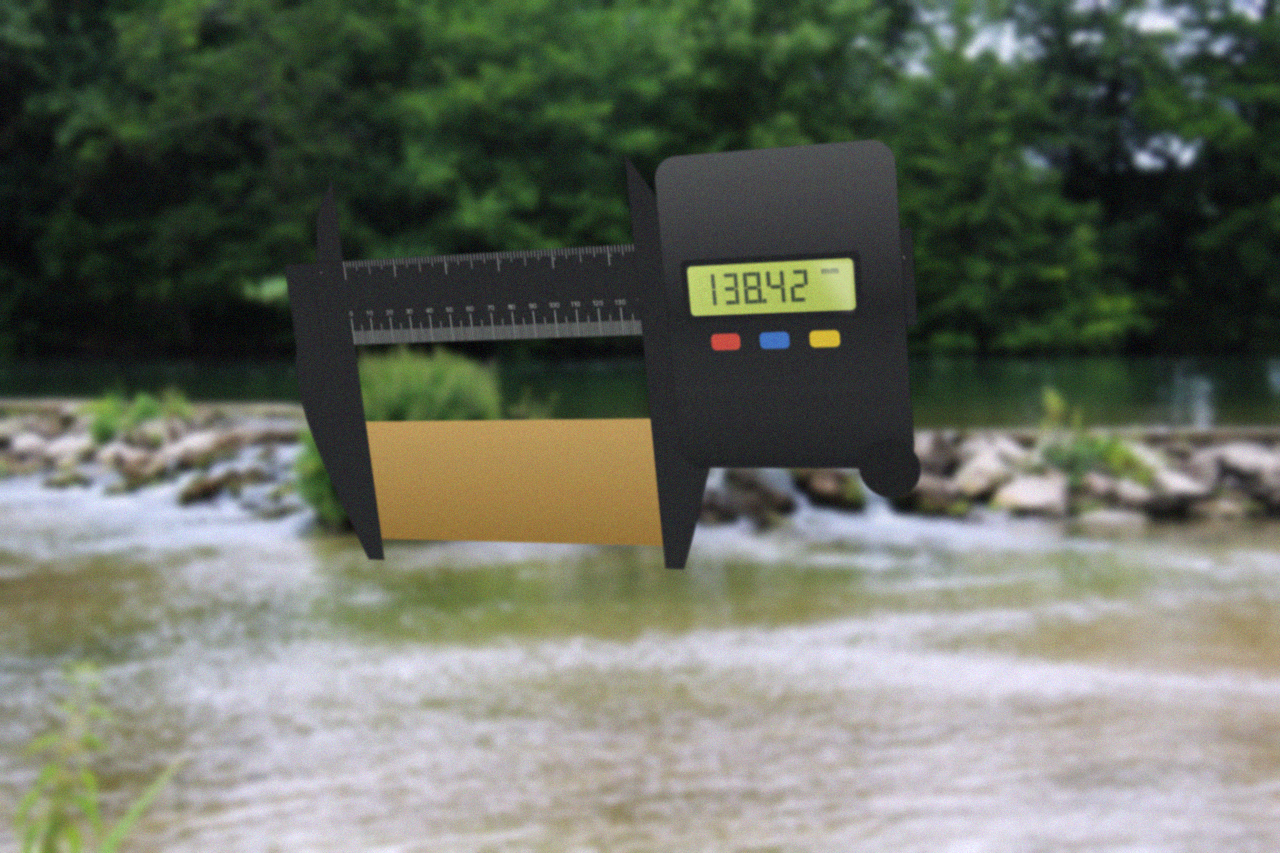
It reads value=138.42 unit=mm
